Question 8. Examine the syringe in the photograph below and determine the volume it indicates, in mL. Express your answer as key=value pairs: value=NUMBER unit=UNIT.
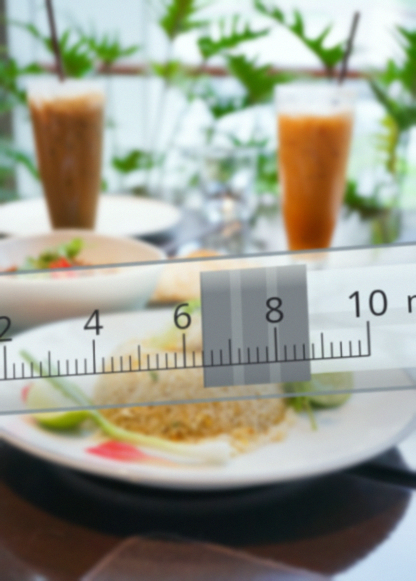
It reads value=6.4 unit=mL
